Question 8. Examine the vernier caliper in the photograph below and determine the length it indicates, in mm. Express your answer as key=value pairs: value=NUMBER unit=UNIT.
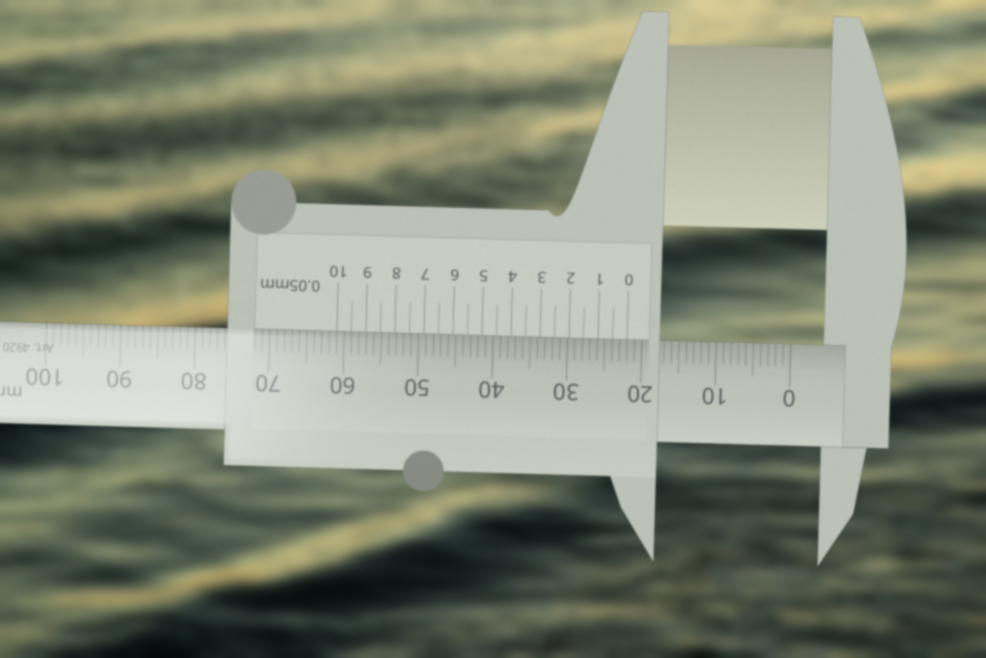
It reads value=22.0 unit=mm
